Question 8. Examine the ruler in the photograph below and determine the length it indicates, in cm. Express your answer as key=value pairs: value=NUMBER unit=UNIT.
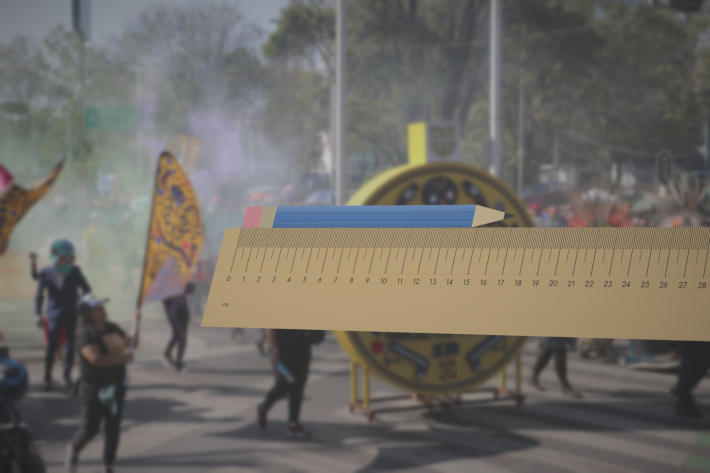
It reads value=17 unit=cm
